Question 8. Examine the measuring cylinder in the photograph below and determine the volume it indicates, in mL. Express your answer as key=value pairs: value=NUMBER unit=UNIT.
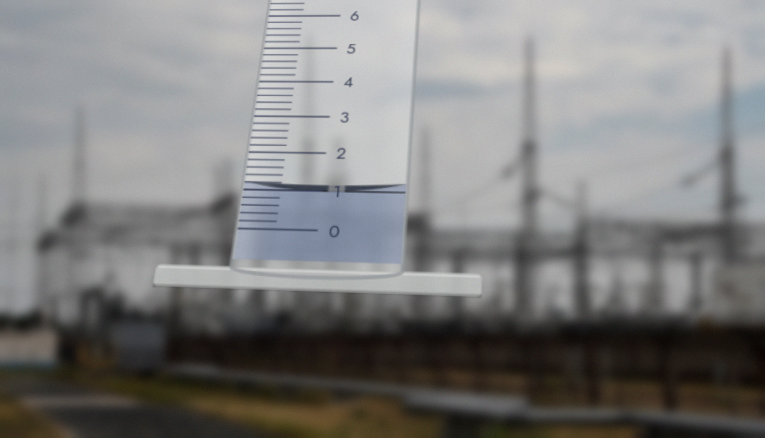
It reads value=1 unit=mL
